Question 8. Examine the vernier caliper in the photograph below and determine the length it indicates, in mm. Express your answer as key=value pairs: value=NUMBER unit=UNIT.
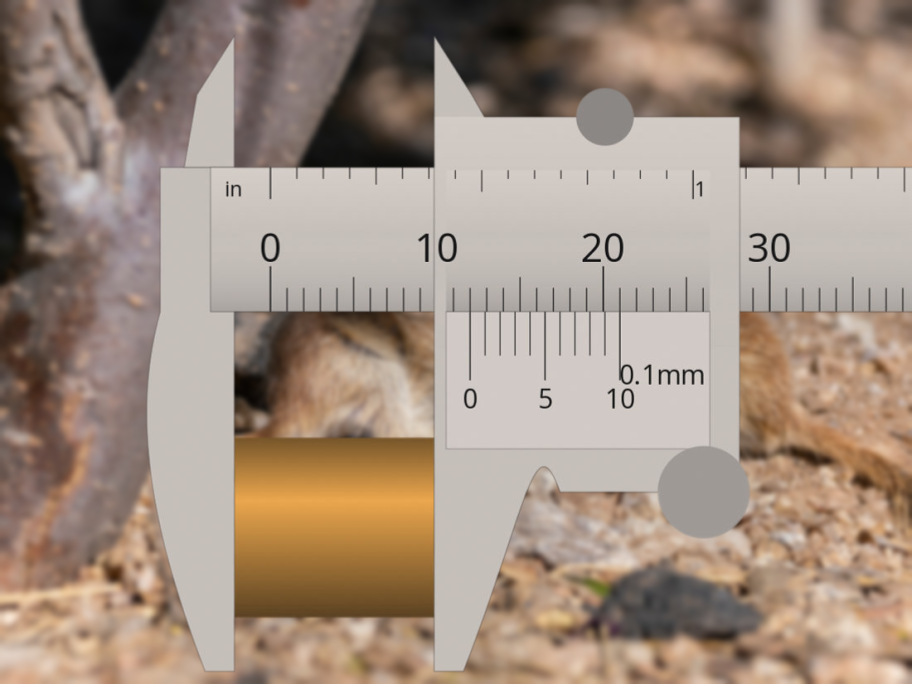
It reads value=12.0 unit=mm
